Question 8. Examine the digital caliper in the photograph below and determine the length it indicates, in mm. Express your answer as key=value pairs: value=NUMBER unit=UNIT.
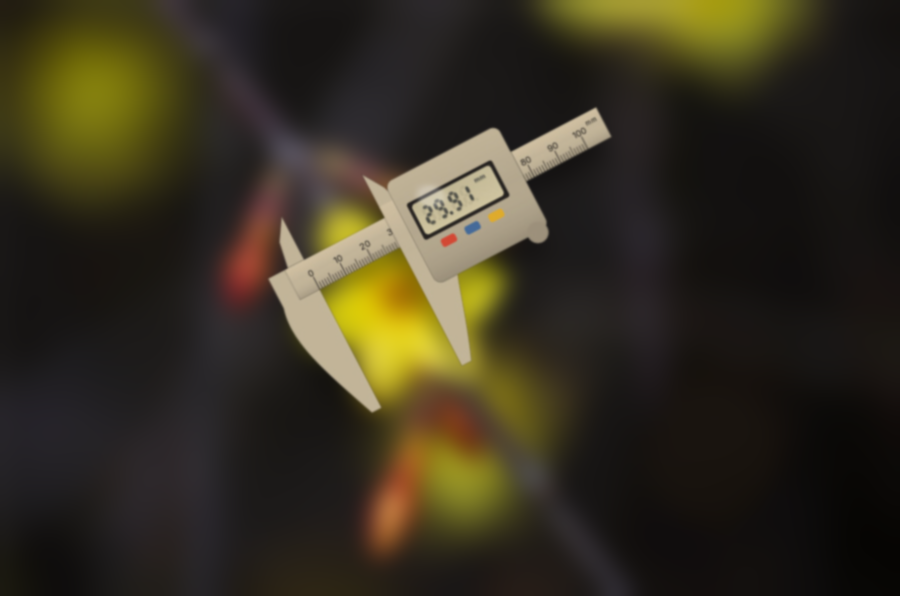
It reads value=29.91 unit=mm
